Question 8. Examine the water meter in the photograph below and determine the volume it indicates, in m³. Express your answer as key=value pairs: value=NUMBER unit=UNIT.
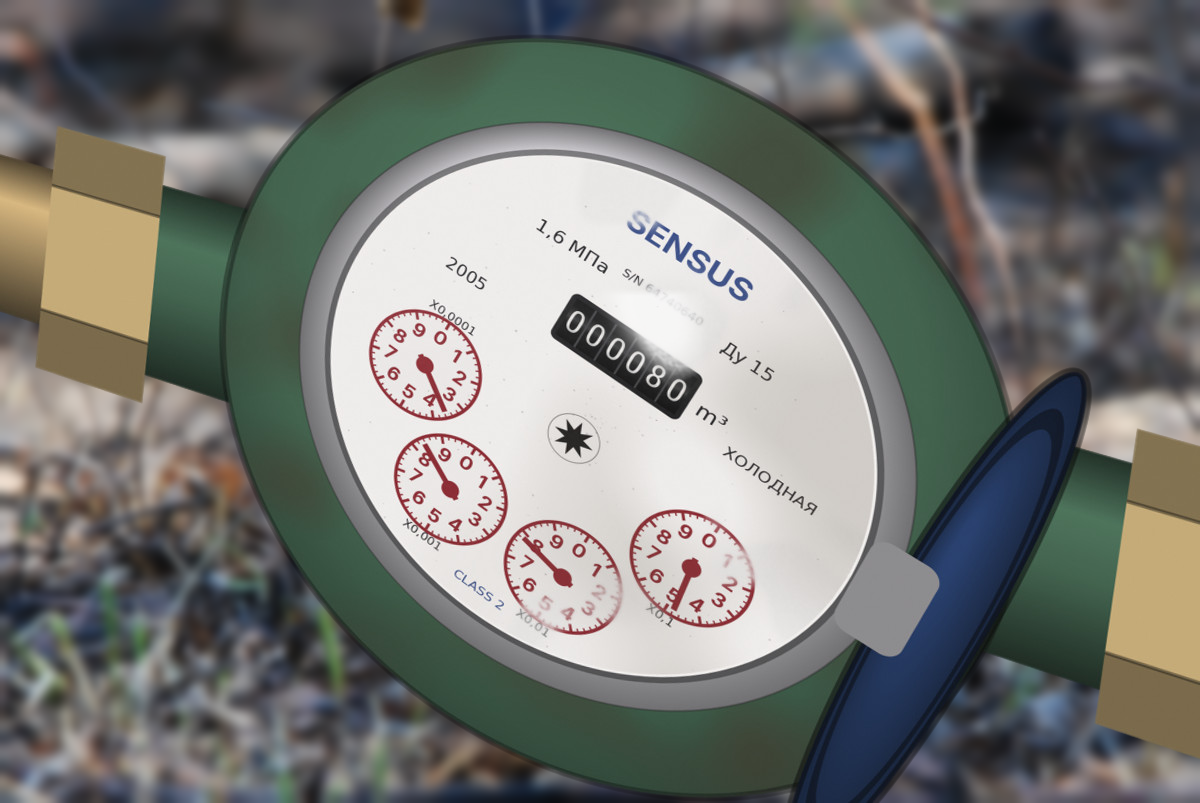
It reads value=80.4783 unit=m³
